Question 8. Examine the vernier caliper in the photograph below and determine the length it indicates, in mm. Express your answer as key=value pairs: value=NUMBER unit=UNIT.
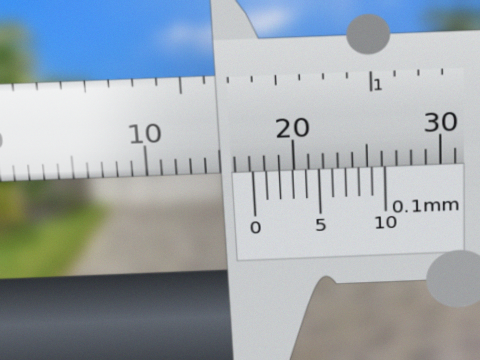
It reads value=17.2 unit=mm
